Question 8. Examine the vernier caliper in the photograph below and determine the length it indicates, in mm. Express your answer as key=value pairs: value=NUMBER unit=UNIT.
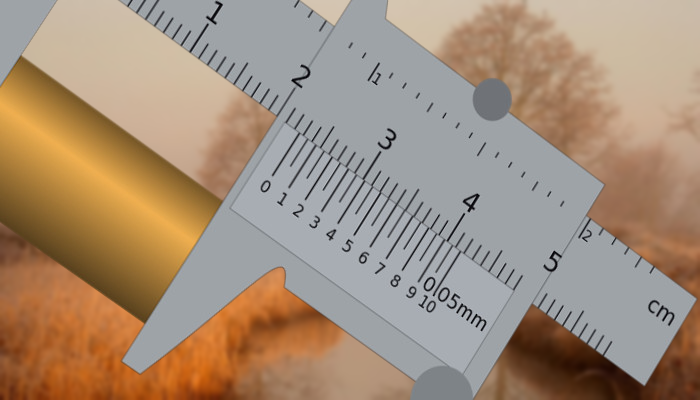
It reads value=22.6 unit=mm
